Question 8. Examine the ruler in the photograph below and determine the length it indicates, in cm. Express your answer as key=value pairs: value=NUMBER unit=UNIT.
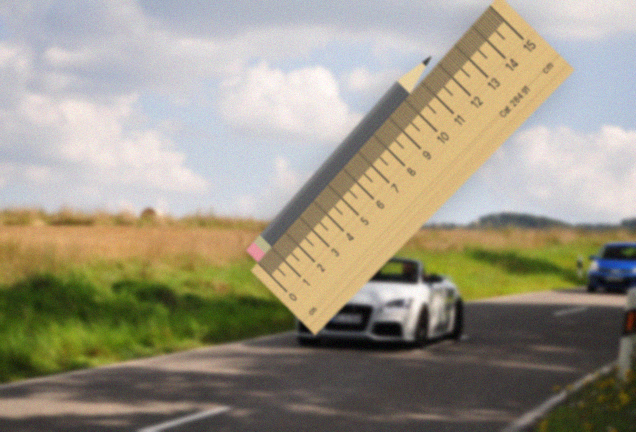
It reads value=12 unit=cm
